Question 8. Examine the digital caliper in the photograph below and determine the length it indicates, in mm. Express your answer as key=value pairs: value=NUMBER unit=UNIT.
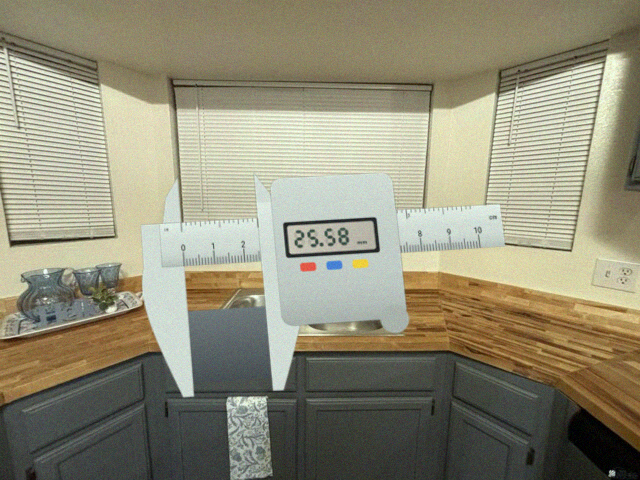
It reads value=25.58 unit=mm
